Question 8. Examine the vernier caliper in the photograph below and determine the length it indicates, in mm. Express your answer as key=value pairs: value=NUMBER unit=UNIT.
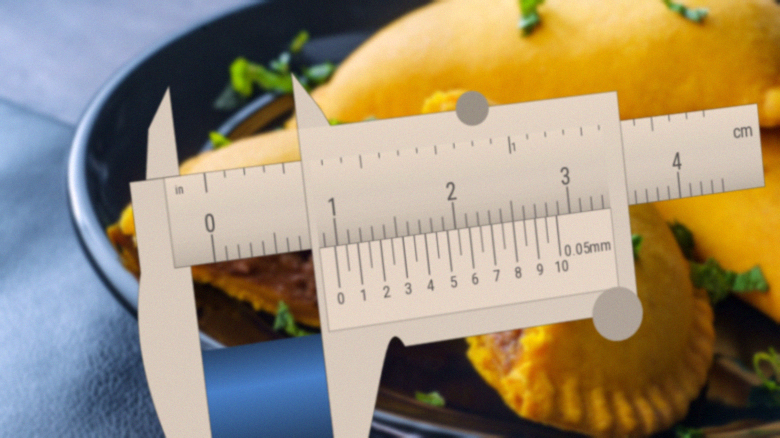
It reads value=9.8 unit=mm
